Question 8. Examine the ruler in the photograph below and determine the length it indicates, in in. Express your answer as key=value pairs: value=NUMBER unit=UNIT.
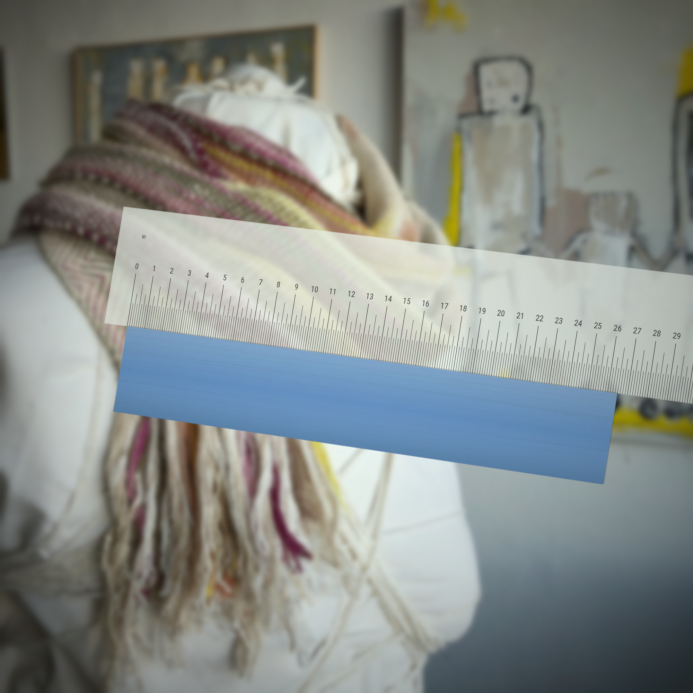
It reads value=26.5 unit=in
